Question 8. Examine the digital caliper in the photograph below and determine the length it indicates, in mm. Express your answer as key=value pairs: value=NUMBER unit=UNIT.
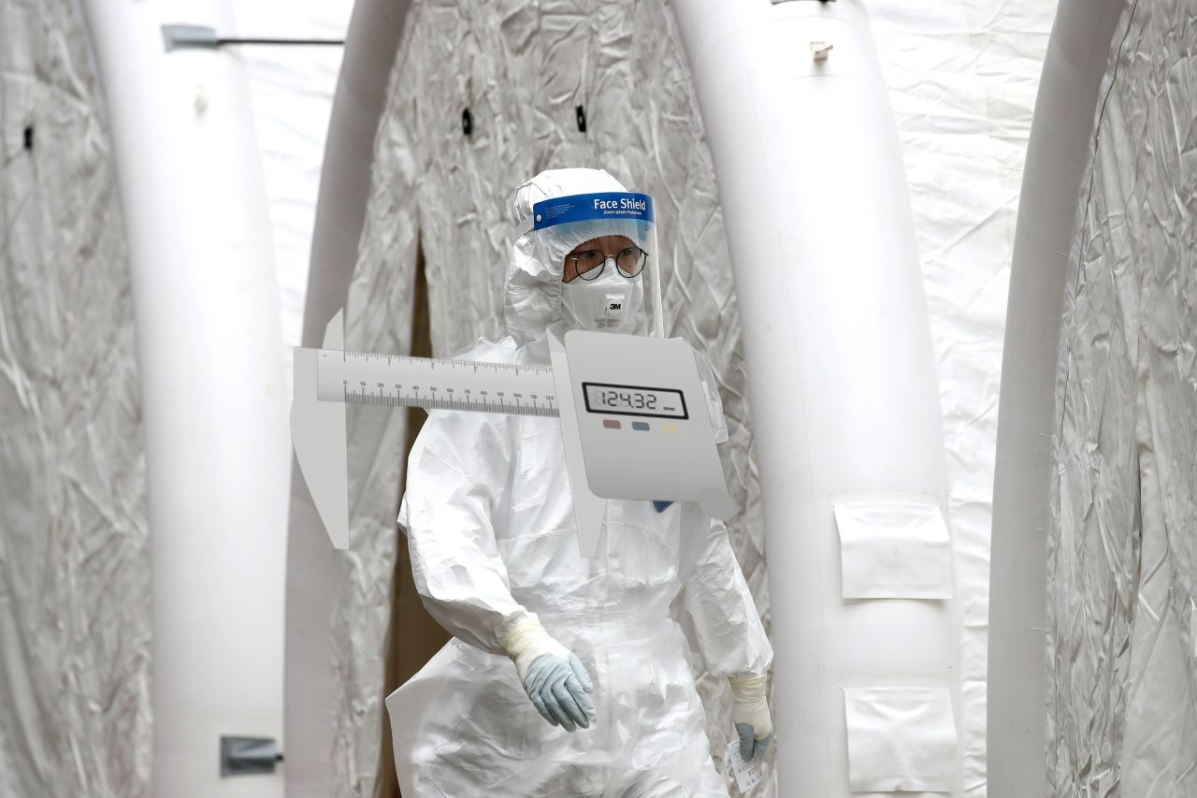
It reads value=124.32 unit=mm
